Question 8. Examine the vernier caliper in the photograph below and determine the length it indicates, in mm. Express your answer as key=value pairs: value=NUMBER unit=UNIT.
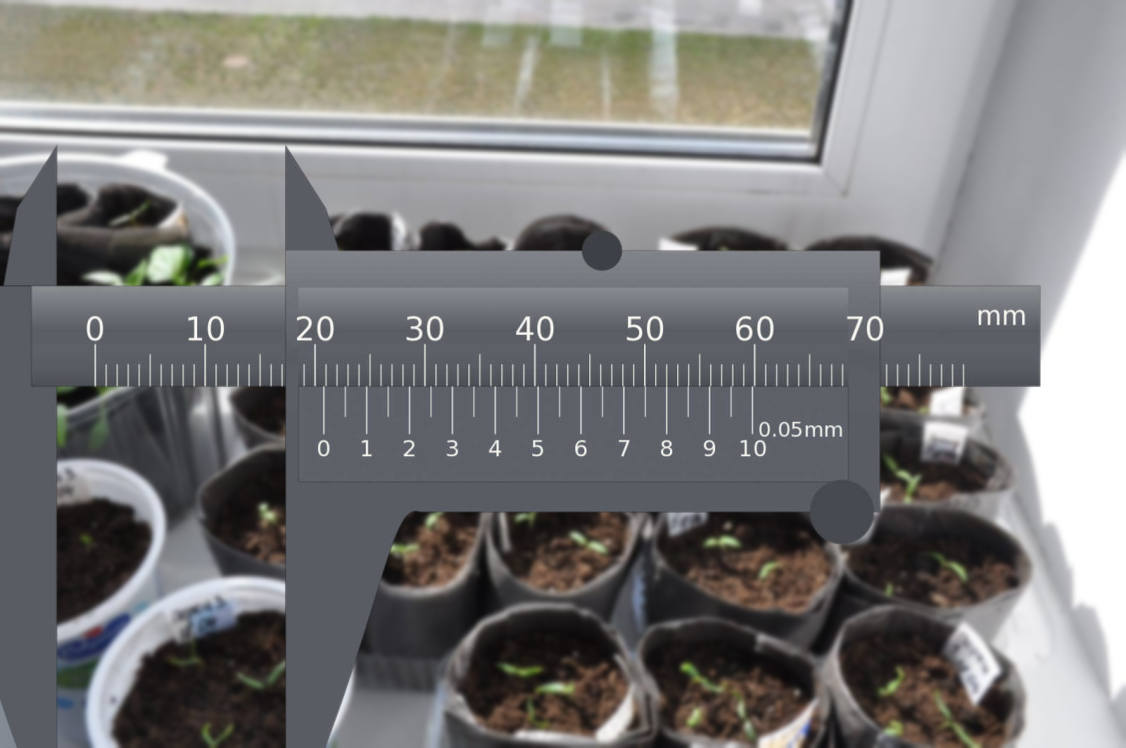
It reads value=20.8 unit=mm
